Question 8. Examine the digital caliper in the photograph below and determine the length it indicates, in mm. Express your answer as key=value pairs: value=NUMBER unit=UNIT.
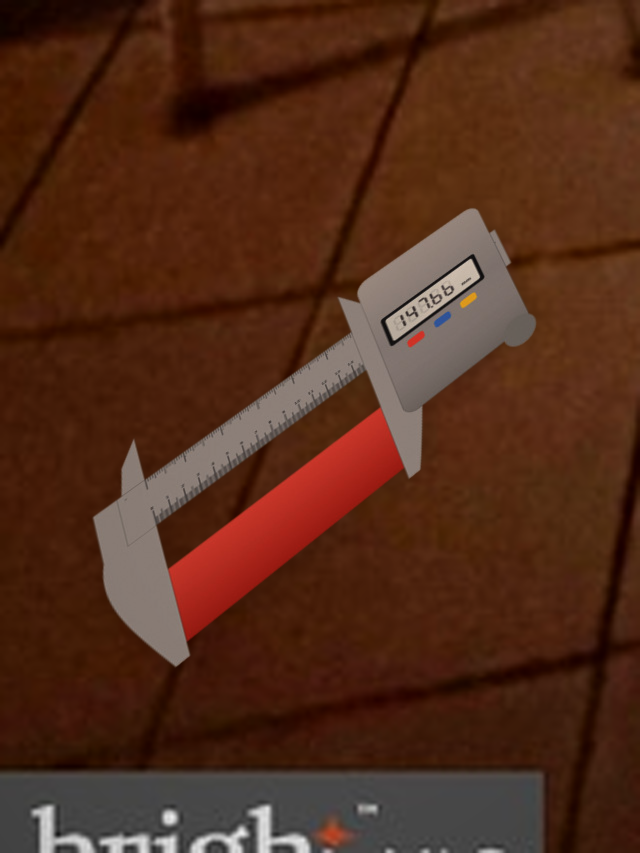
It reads value=147.66 unit=mm
